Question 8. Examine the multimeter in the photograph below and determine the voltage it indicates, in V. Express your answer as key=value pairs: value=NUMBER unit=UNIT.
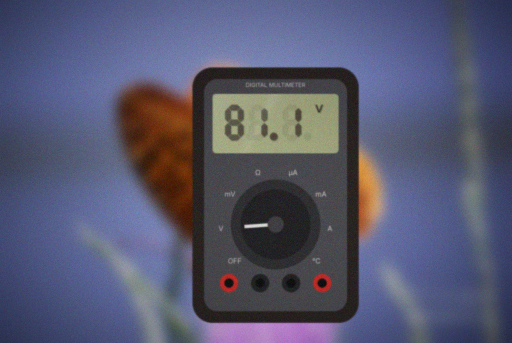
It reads value=81.1 unit=V
